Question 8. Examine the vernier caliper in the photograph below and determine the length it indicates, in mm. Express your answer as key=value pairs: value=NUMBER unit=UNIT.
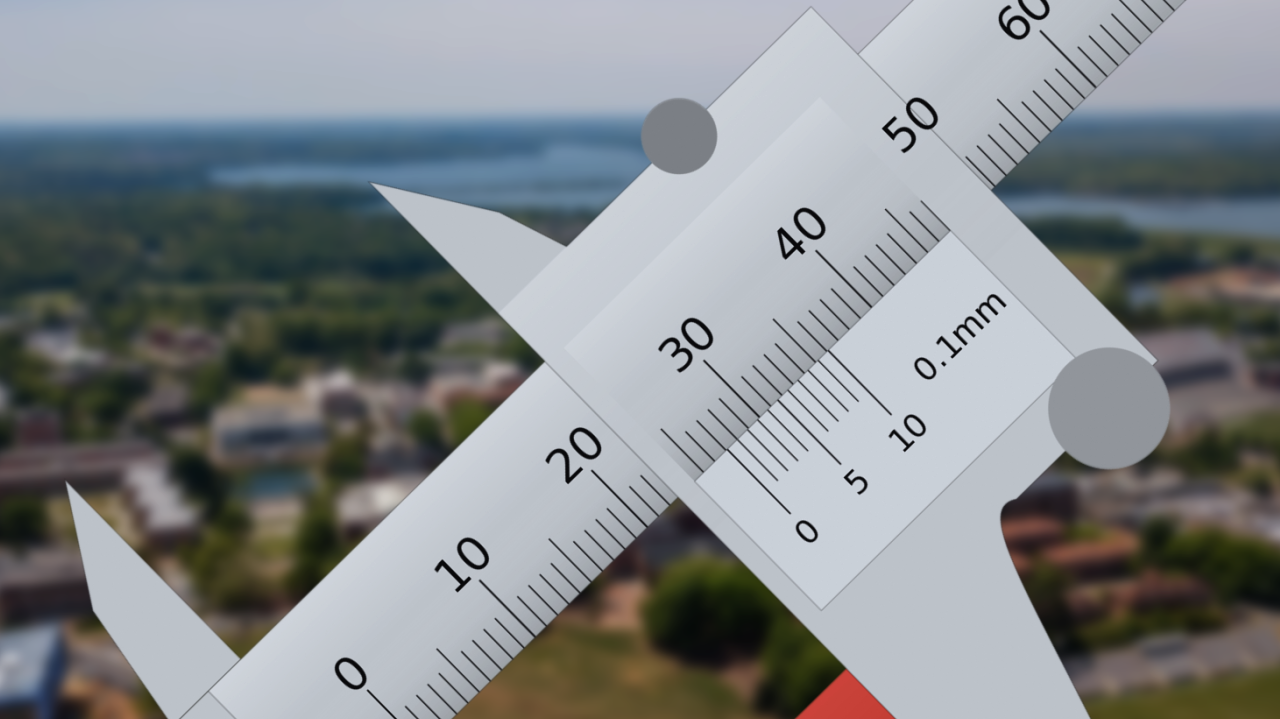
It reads value=27.1 unit=mm
